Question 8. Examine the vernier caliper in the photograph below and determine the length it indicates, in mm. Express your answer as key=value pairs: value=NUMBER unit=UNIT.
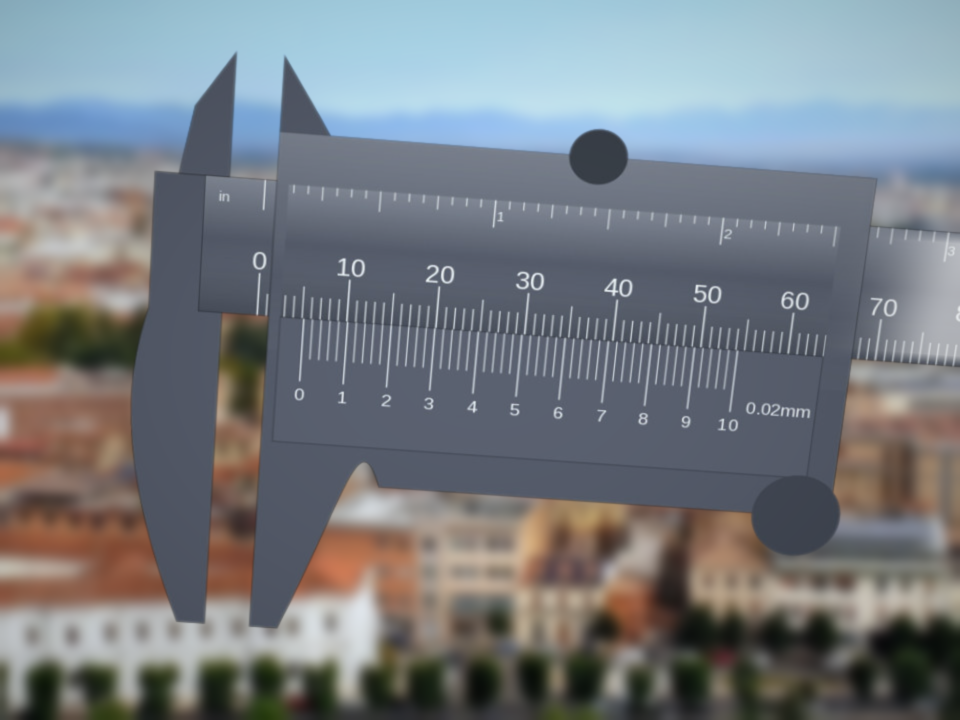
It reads value=5.2 unit=mm
